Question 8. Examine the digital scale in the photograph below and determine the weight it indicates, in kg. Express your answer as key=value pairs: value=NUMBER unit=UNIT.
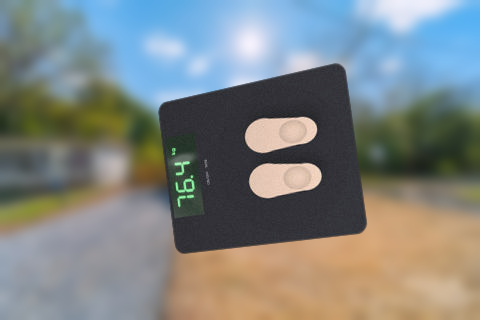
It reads value=76.4 unit=kg
